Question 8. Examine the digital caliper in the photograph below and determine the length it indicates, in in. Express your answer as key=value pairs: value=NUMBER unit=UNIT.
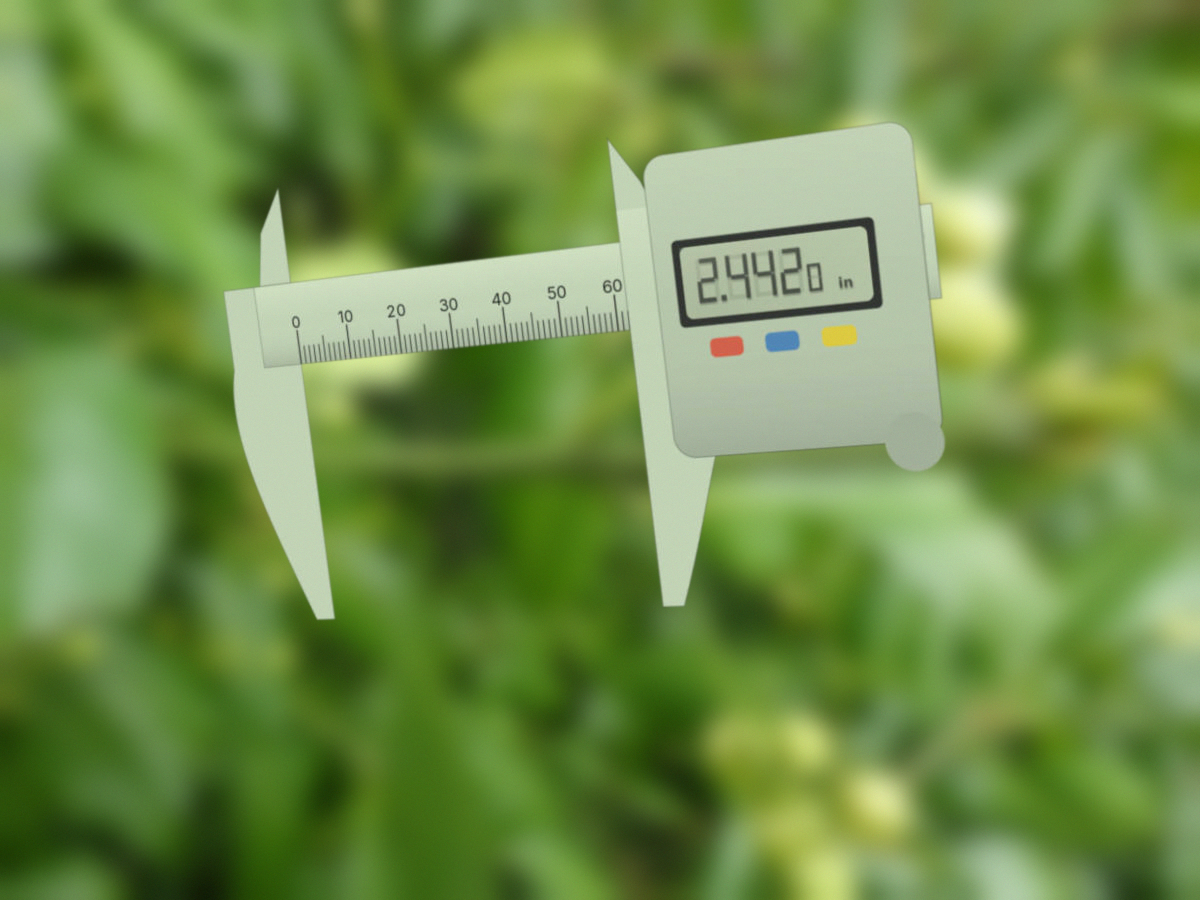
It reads value=2.4420 unit=in
